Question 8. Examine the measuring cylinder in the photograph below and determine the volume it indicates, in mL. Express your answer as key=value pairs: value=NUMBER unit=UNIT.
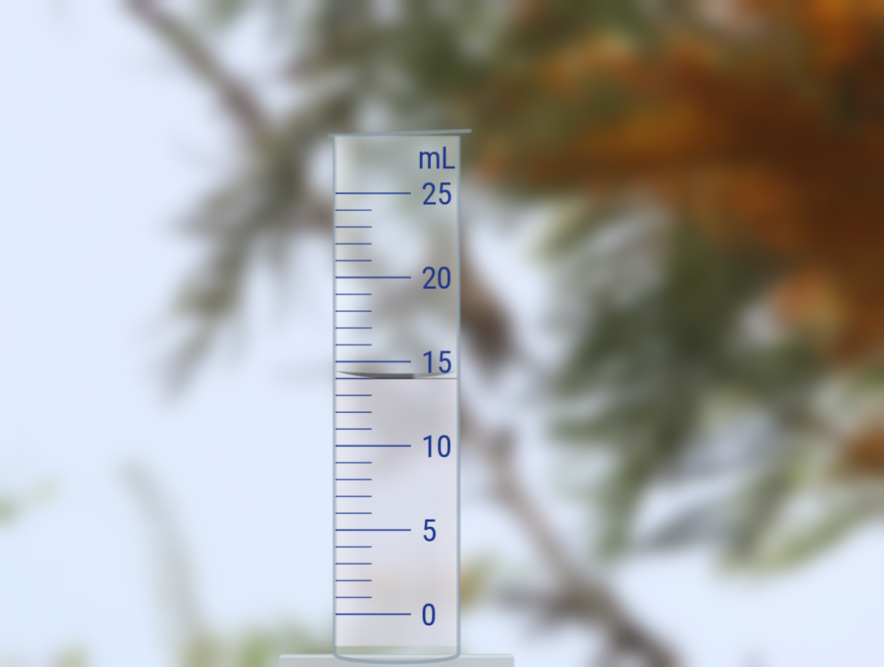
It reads value=14 unit=mL
